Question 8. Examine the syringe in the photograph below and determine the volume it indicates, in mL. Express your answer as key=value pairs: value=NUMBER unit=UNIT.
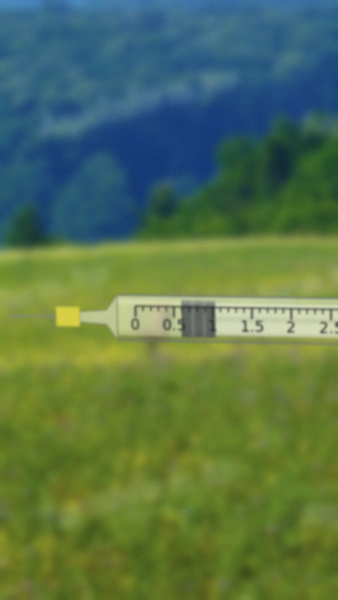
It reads value=0.6 unit=mL
